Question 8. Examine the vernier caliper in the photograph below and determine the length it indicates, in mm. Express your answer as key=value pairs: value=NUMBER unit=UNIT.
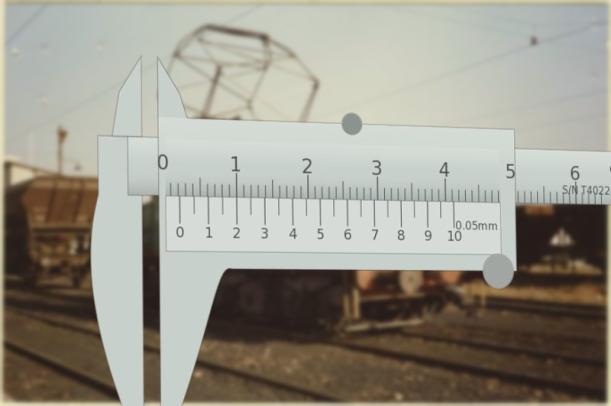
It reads value=2.2 unit=mm
